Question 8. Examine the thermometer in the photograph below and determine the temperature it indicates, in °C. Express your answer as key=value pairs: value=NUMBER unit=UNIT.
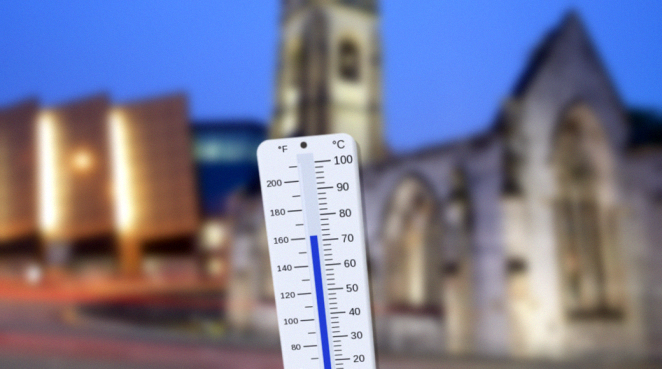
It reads value=72 unit=°C
